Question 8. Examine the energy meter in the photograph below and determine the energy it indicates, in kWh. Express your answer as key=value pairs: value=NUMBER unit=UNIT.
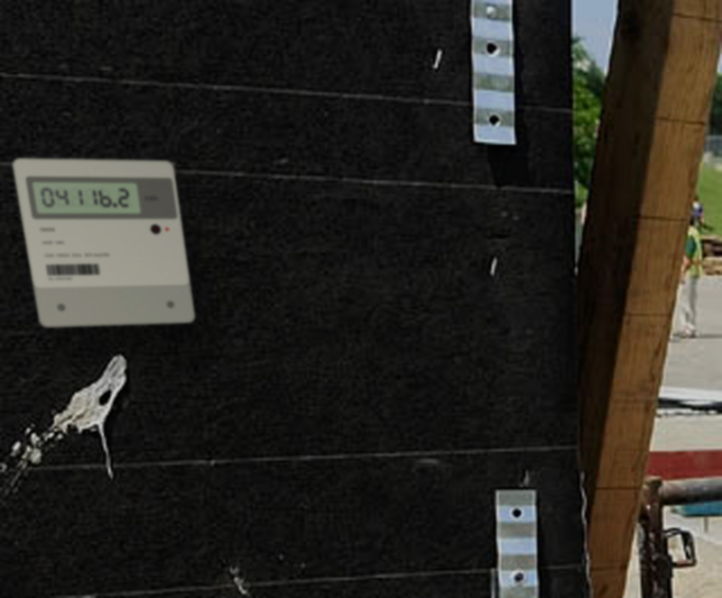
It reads value=4116.2 unit=kWh
